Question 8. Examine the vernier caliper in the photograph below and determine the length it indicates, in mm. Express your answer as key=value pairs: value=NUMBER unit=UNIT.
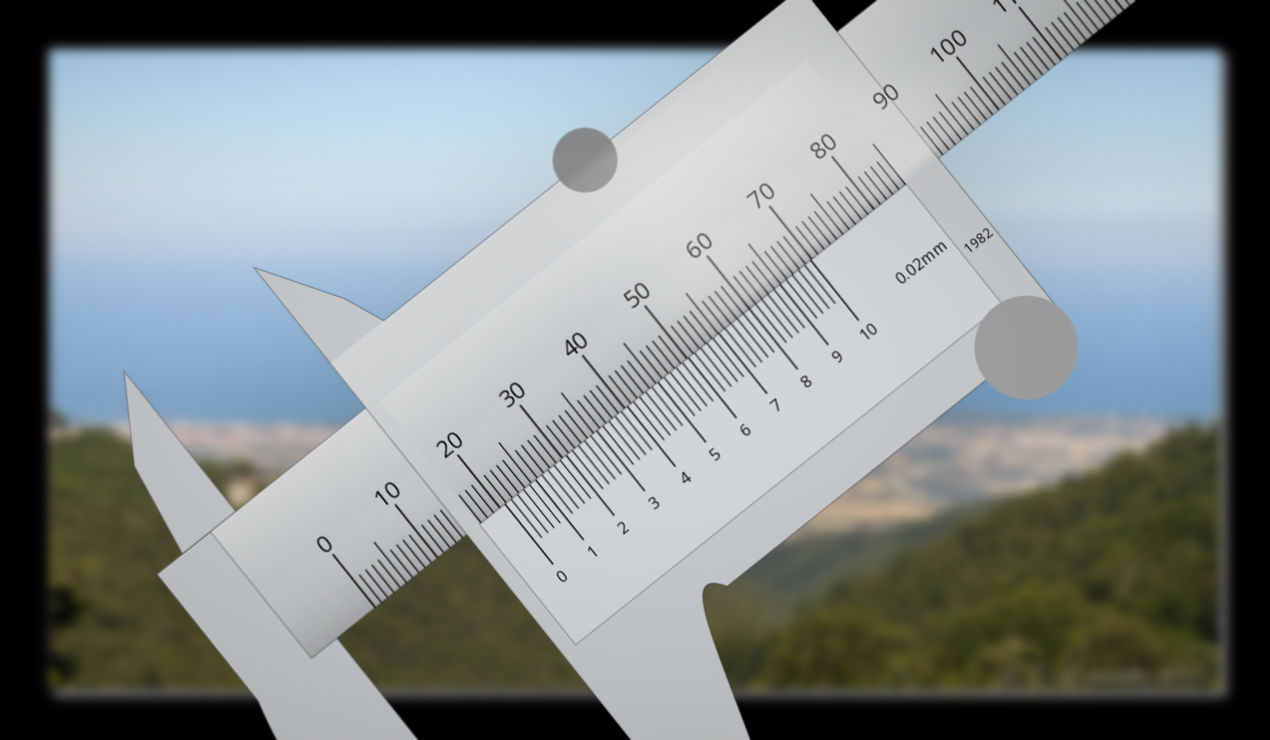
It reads value=20.8 unit=mm
